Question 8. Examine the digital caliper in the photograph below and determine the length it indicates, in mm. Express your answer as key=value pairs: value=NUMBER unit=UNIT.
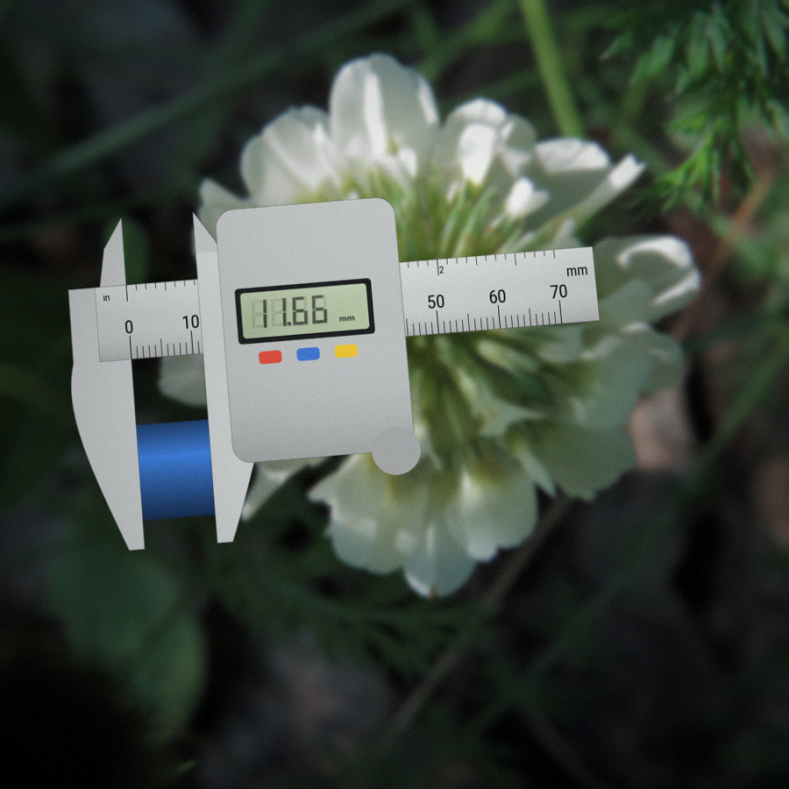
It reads value=11.66 unit=mm
